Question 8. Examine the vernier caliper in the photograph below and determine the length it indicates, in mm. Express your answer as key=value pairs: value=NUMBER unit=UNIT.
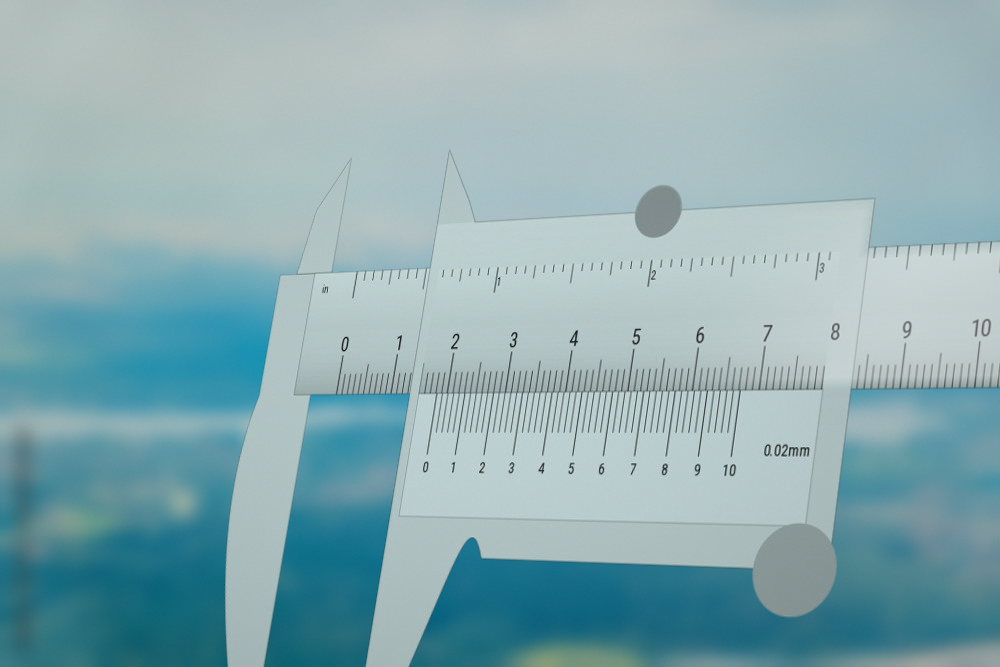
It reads value=18.2 unit=mm
